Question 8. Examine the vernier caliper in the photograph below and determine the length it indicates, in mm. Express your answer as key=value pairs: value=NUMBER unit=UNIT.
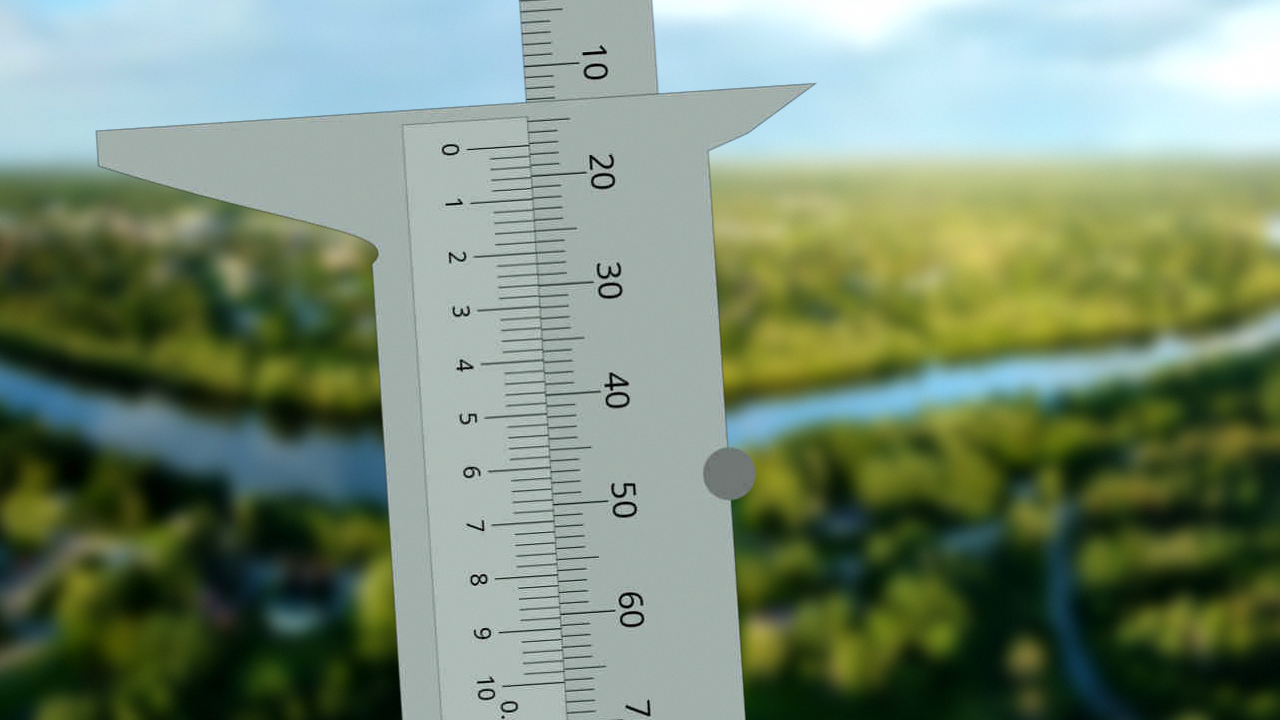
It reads value=17.2 unit=mm
